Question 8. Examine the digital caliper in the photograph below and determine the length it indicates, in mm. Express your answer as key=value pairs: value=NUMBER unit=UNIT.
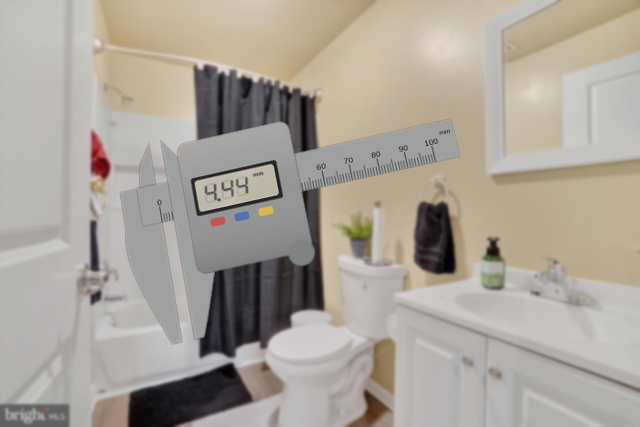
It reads value=4.44 unit=mm
